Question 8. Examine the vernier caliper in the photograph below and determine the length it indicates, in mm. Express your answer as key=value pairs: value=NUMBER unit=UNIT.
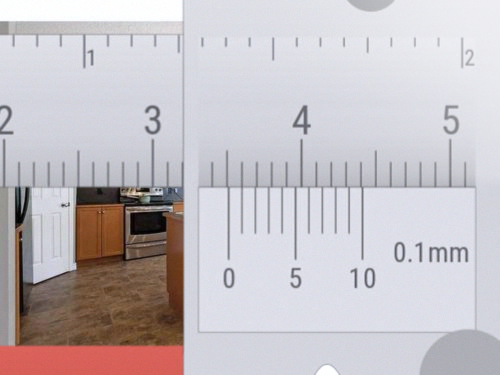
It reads value=35.1 unit=mm
